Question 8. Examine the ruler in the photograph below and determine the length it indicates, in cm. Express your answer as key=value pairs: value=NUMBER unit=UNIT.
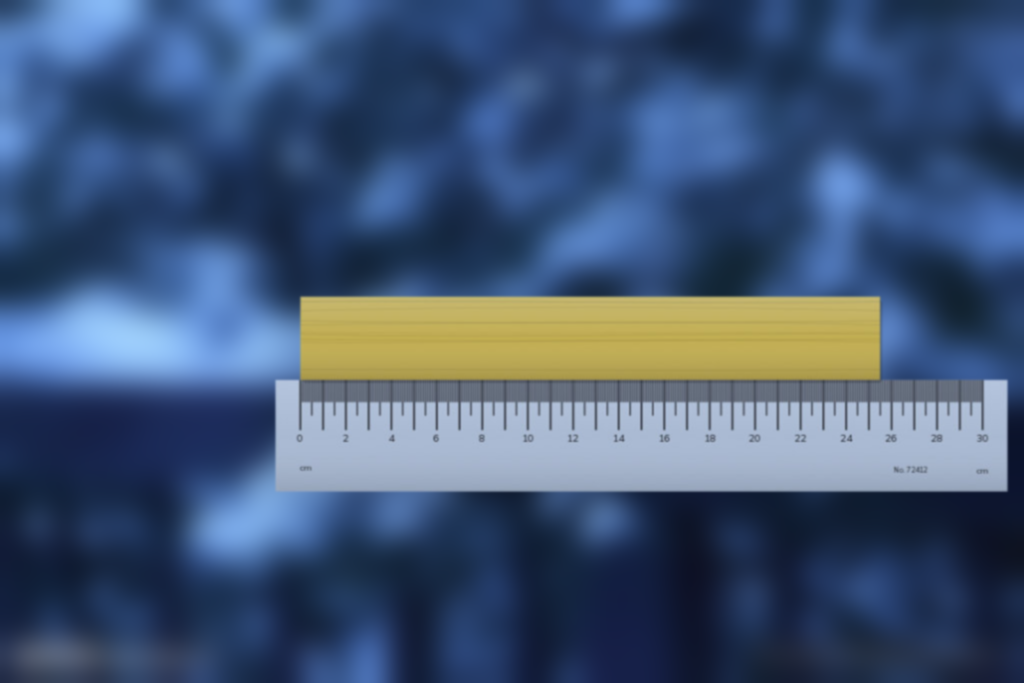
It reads value=25.5 unit=cm
